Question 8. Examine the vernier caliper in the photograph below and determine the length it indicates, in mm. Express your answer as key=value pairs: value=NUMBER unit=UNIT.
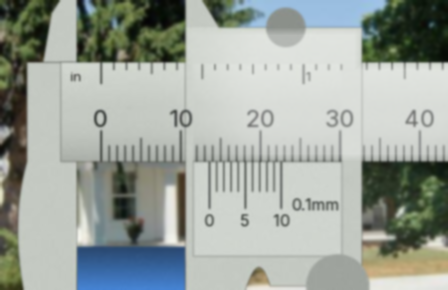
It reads value=13.6 unit=mm
